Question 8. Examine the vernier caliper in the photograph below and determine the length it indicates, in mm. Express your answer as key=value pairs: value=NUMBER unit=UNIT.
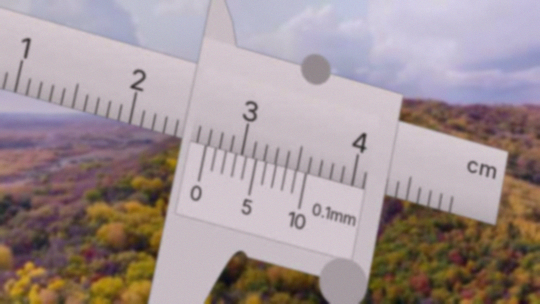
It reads value=26.8 unit=mm
